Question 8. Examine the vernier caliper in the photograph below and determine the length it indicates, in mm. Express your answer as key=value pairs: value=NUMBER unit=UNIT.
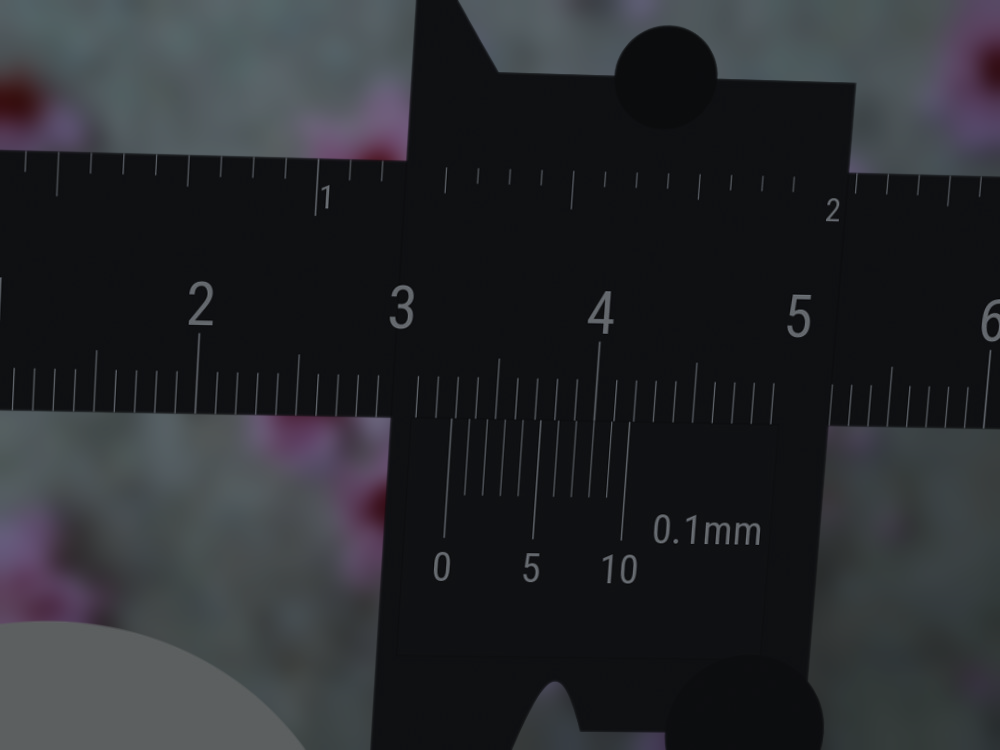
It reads value=32.8 unit=mm
